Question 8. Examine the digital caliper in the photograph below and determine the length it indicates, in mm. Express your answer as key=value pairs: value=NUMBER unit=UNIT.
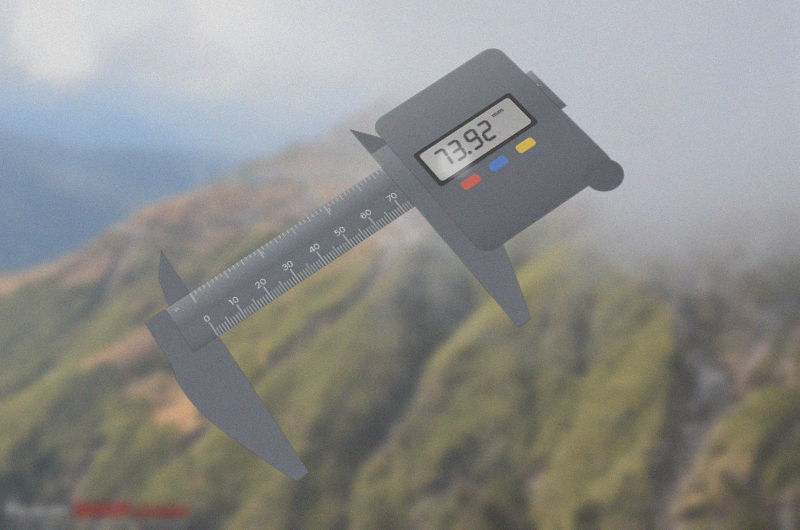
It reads value=73.92 unit=mm
